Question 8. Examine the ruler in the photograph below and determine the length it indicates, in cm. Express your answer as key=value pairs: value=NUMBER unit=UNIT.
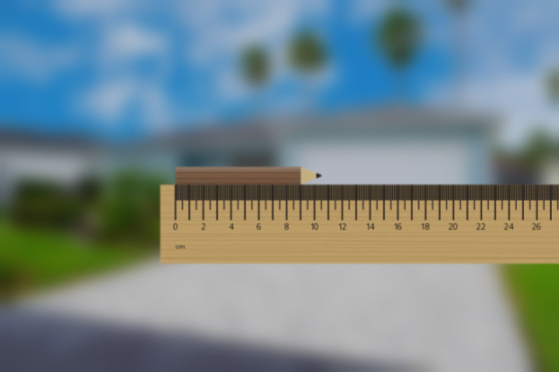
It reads value=10.5 unit=cm
